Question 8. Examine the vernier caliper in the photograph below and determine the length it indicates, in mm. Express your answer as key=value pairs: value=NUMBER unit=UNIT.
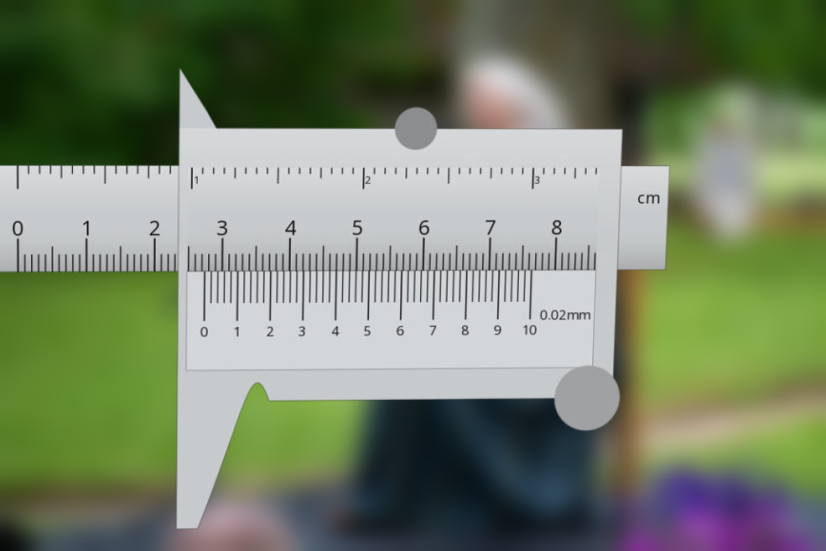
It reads value=27.4 unit=mm
